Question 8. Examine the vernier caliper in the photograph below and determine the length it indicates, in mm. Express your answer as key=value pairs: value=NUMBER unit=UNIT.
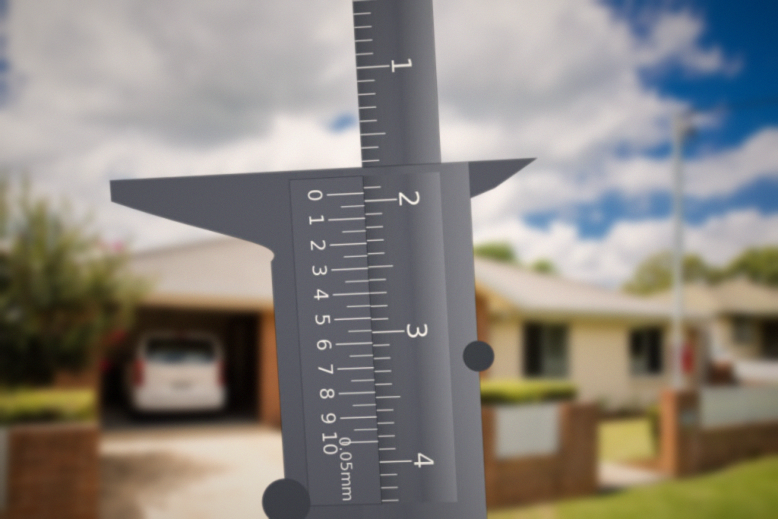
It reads value=19.4 unit=mm
